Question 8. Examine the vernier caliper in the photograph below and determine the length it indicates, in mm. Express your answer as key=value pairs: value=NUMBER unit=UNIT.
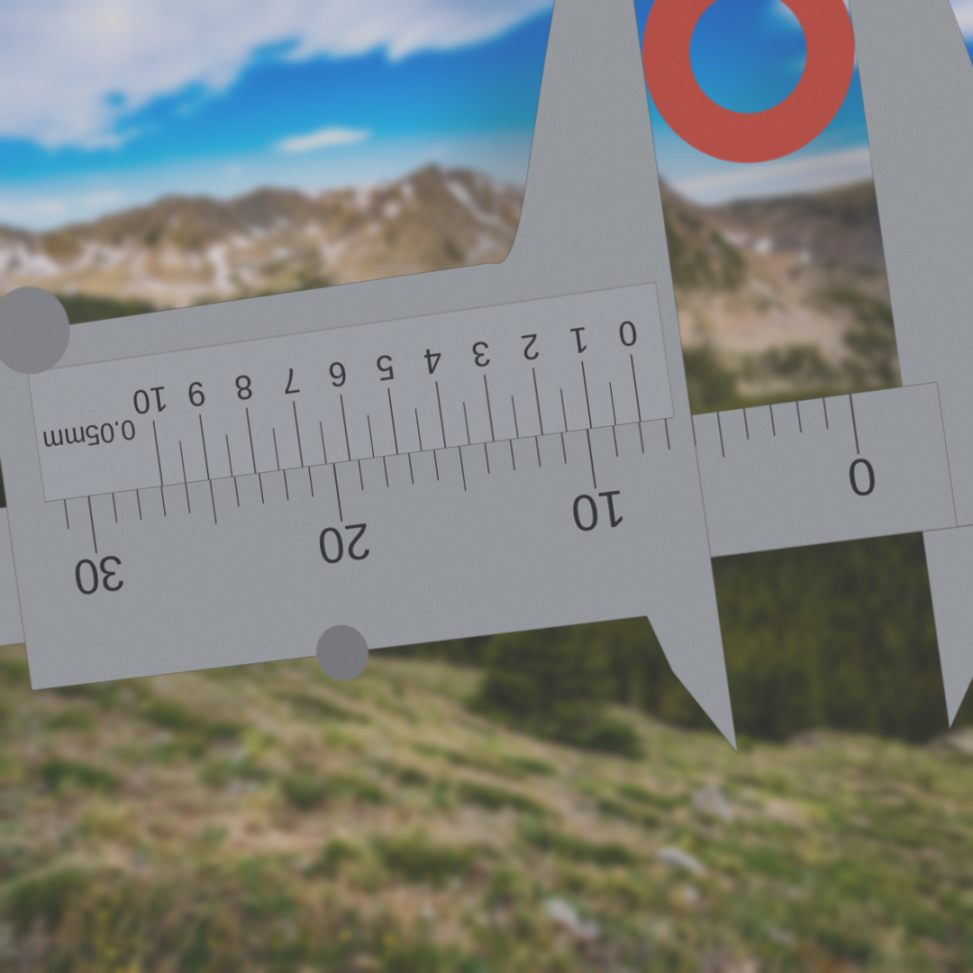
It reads value=7.95 unit=mm
